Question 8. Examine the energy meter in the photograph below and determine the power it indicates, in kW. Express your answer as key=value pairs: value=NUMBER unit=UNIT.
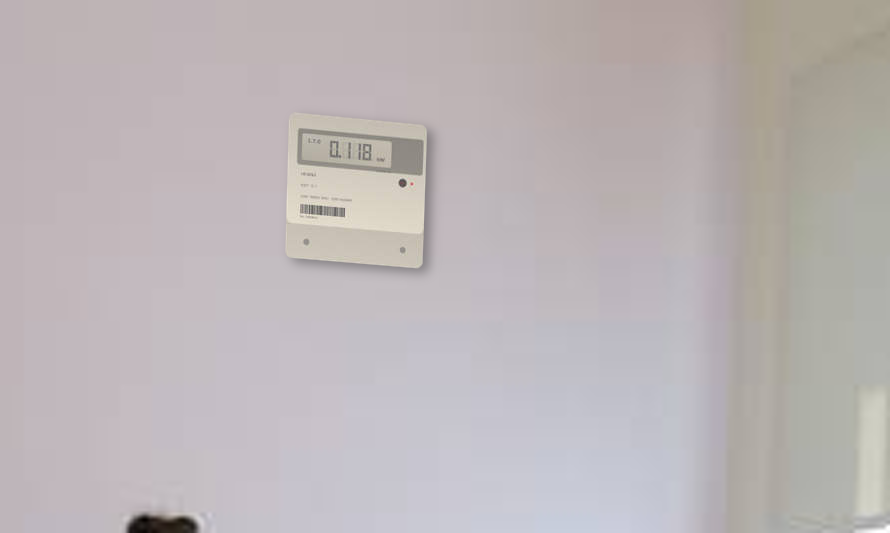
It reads value=0.118 unit=kW
